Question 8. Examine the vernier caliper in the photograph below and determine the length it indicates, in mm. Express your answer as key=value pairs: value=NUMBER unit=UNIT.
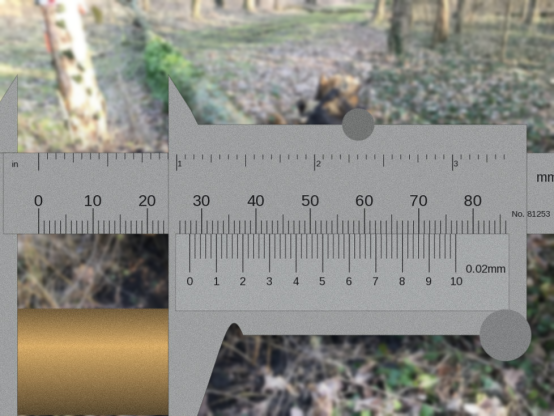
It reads value=27.8 unit=mm
